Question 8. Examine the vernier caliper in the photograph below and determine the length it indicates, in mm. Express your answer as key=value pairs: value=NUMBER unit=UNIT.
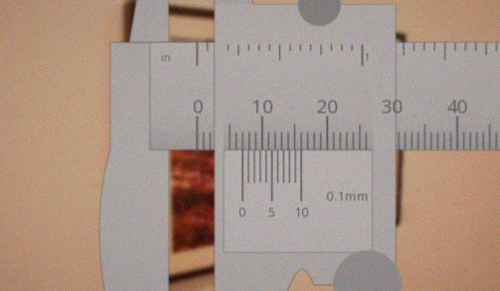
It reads value=7.0 unit=mm
